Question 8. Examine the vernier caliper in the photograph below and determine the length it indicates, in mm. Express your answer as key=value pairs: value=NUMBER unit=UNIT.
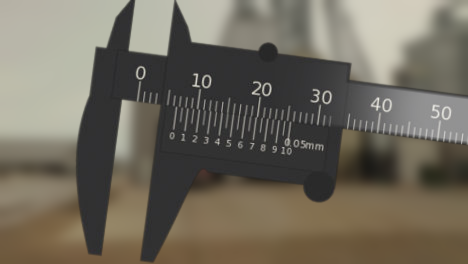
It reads value=6.5 unit=mm
